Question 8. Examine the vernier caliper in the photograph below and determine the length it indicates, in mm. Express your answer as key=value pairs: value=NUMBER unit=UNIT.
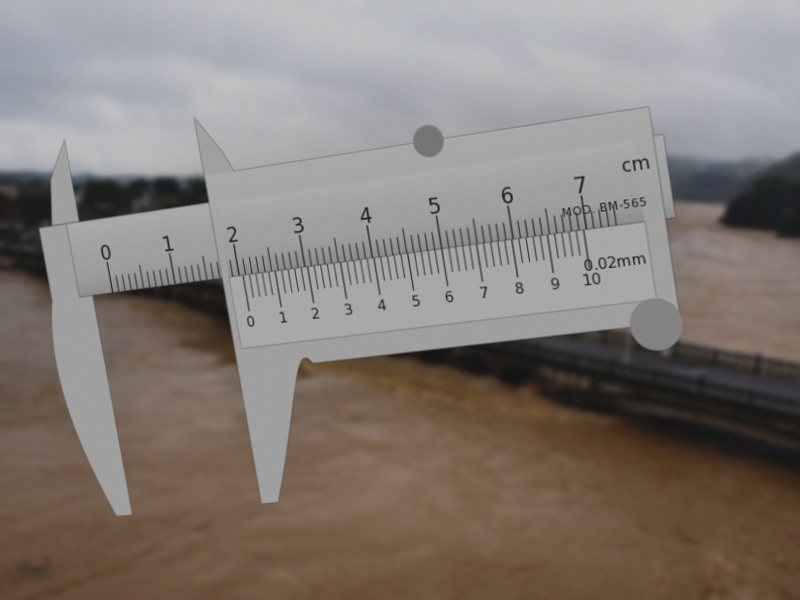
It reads value=20.6 unit=mm
